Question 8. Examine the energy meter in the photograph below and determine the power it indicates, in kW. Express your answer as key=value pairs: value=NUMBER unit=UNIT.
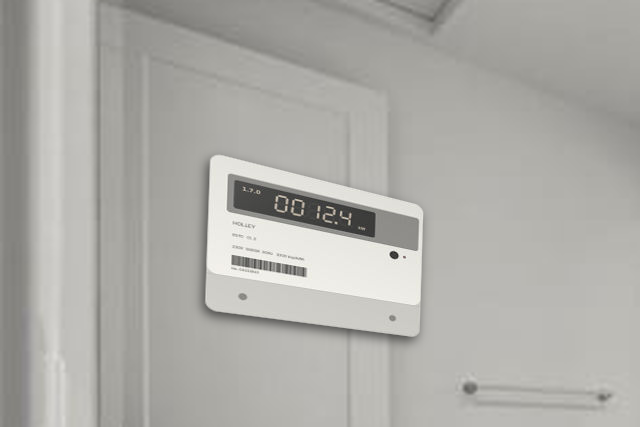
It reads value=12.4 unit=kW
